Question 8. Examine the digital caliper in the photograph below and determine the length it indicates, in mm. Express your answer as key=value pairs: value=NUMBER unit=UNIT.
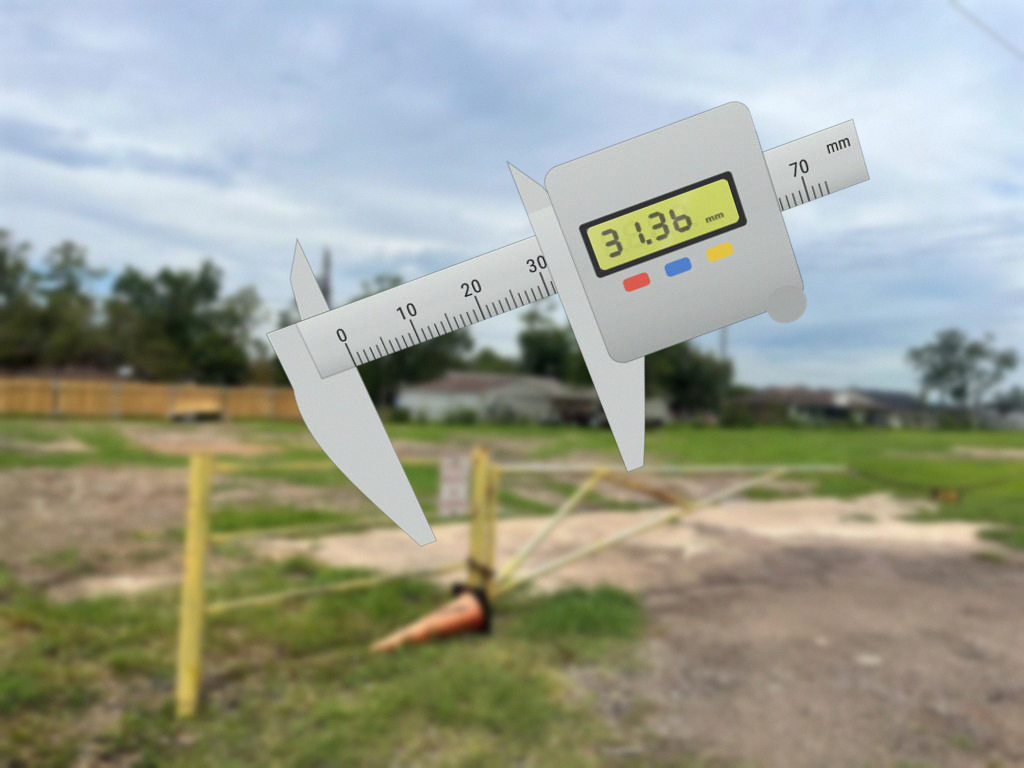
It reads value=31.36 unit=mm
